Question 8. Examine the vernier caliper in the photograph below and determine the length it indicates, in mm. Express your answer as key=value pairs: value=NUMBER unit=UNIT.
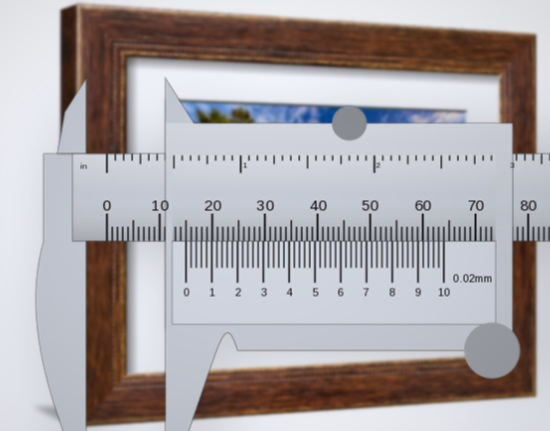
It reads value=15.0 unit=mm
